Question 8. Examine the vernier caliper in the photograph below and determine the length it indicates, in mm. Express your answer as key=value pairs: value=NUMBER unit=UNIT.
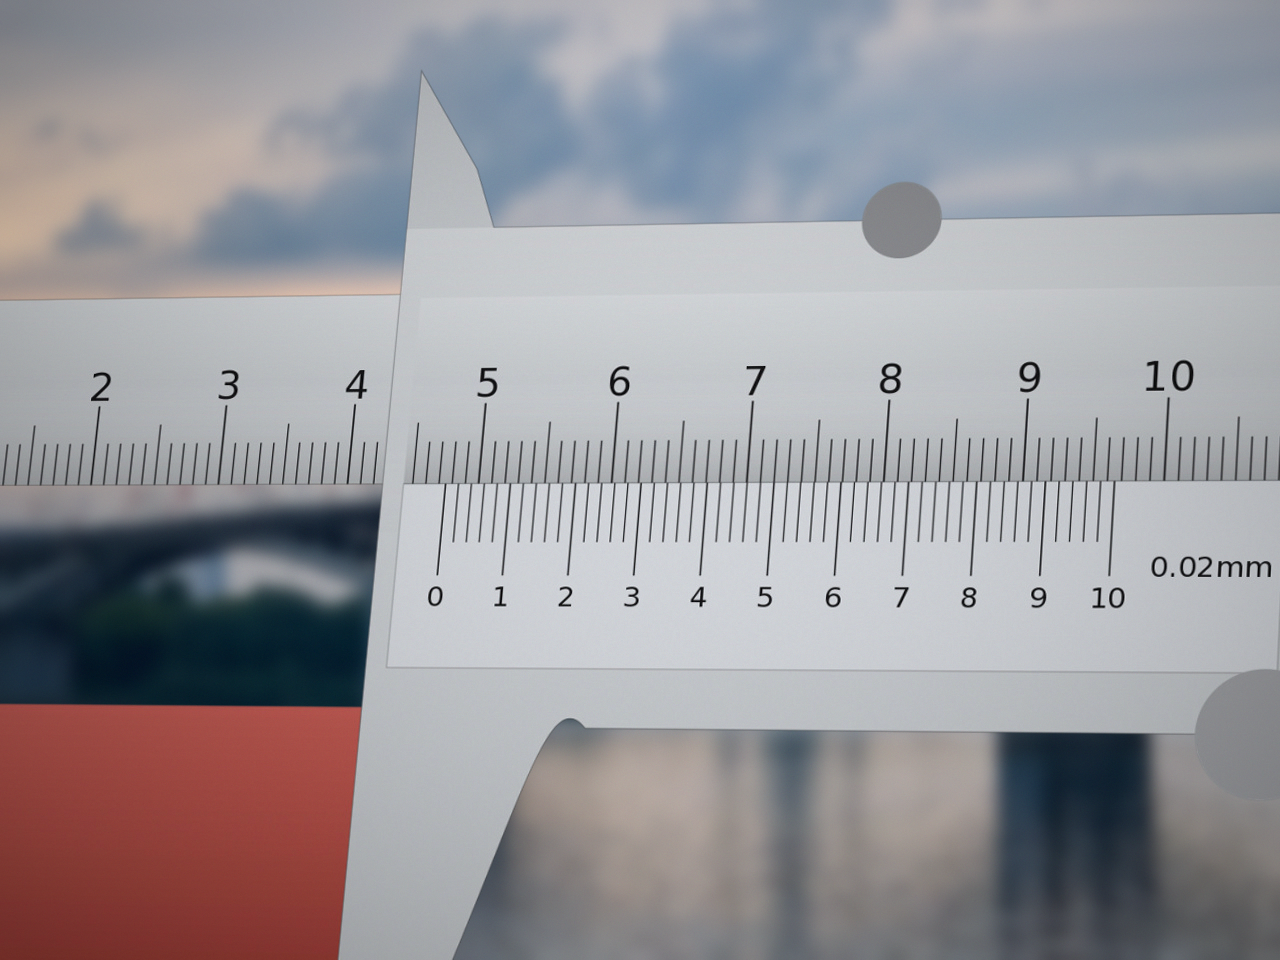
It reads value=47.5 unit=mm
